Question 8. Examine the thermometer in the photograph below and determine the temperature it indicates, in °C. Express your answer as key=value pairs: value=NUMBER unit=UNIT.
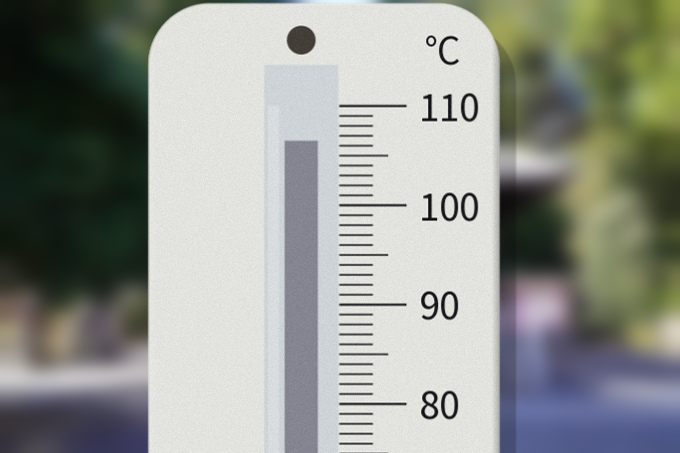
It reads value=106.5 unit=°C
